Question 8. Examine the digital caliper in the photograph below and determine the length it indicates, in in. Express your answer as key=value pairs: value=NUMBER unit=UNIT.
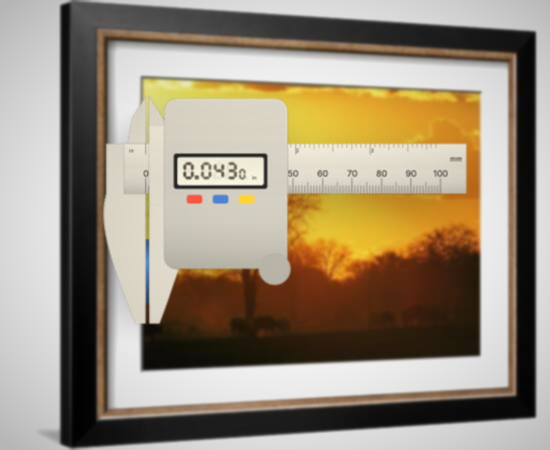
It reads value=0.0430 unit=in
